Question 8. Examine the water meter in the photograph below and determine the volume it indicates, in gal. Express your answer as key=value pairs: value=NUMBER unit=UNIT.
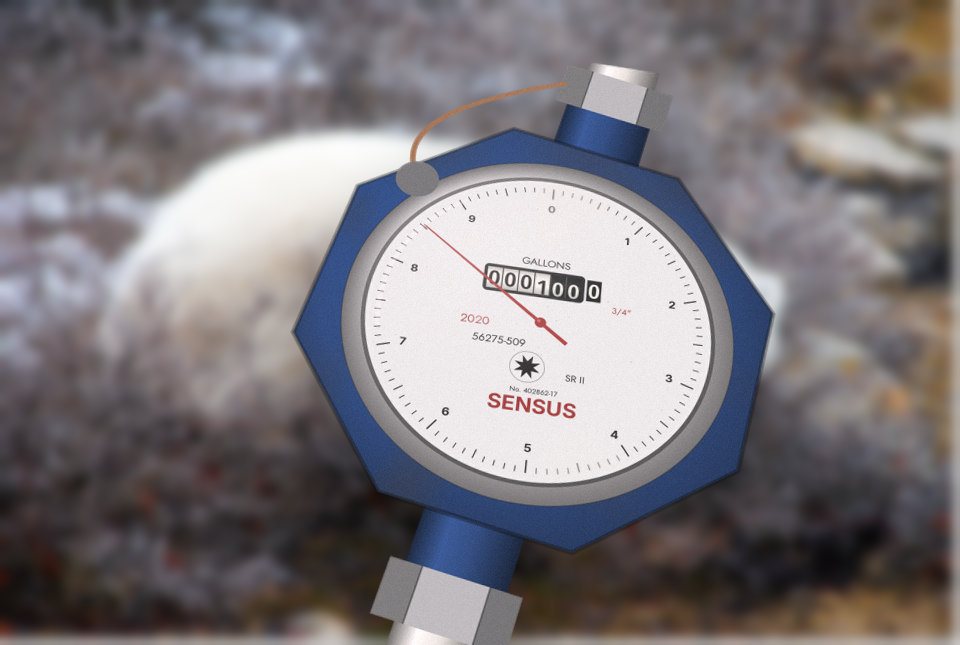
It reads value=998.5 unit=gal
